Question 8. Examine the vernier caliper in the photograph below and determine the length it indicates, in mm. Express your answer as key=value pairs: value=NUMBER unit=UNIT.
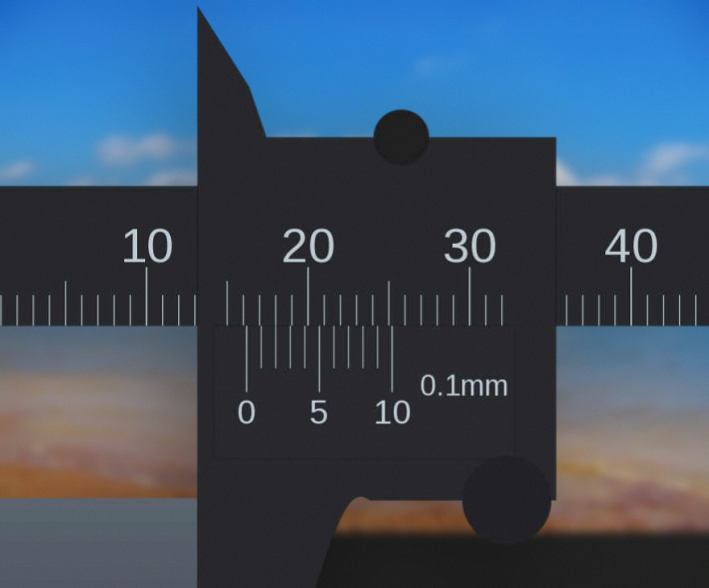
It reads value=16.2 unit=mm
